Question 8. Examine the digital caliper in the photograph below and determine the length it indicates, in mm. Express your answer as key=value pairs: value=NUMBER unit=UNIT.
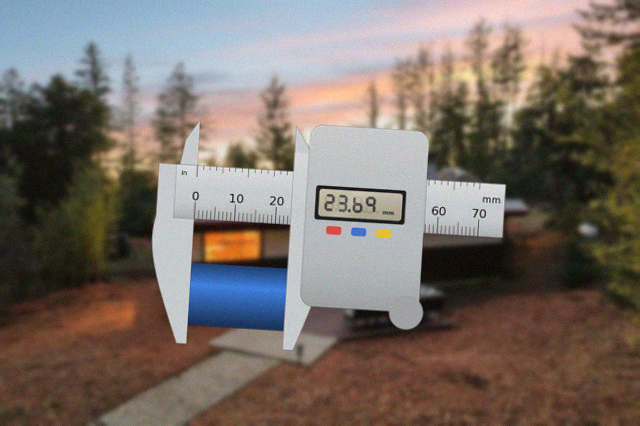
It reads value=23.69 unit=mm
